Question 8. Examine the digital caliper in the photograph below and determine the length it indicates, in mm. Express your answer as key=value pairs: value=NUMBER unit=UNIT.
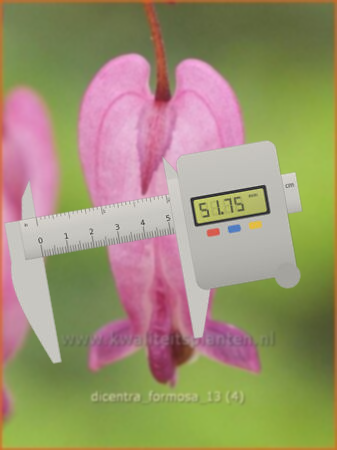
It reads value=51.75 unit=mm
